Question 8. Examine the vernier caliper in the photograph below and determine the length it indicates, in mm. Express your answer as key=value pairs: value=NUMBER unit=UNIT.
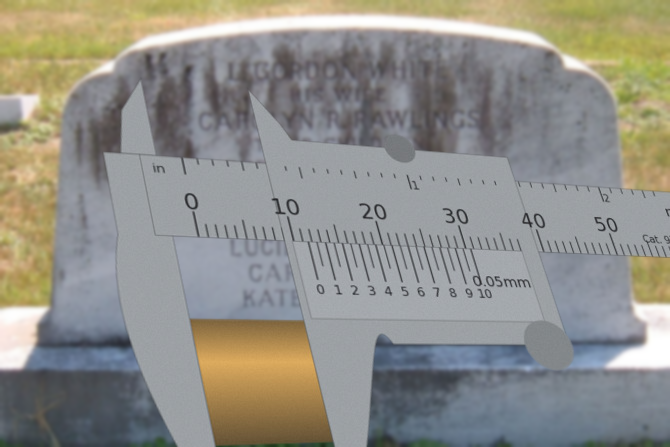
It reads value=11.6 unit=mm
